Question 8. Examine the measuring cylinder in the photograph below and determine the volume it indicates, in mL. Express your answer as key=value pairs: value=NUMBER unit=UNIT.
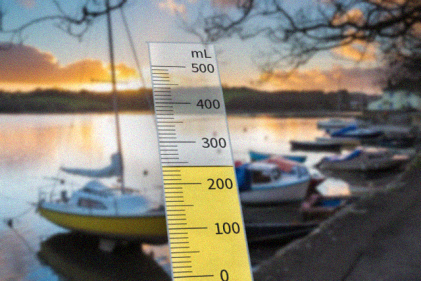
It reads value=240 unit=mL
